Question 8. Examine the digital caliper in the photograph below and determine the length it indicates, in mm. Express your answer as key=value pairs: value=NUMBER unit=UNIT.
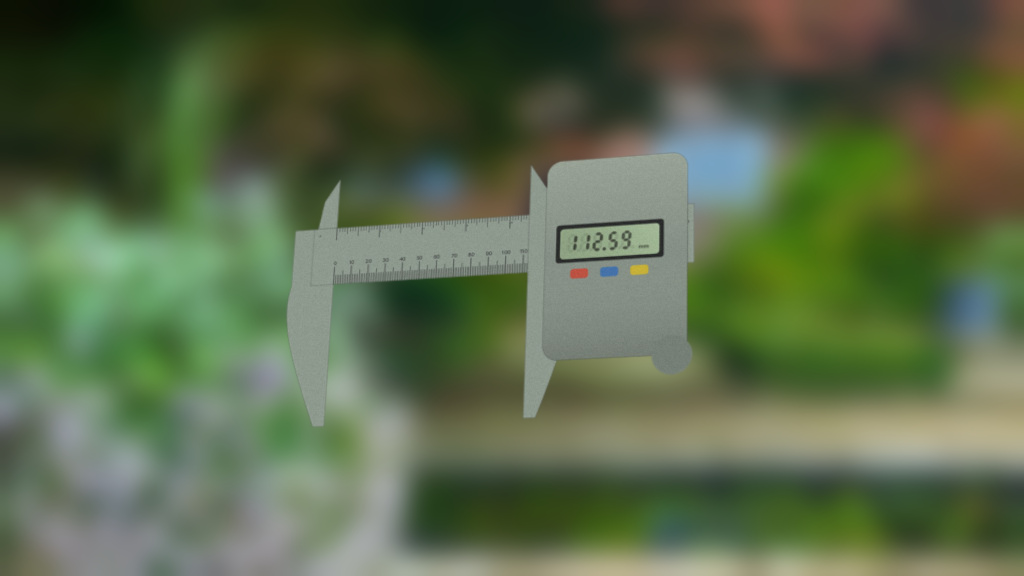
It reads value=112.59 unit=mm
